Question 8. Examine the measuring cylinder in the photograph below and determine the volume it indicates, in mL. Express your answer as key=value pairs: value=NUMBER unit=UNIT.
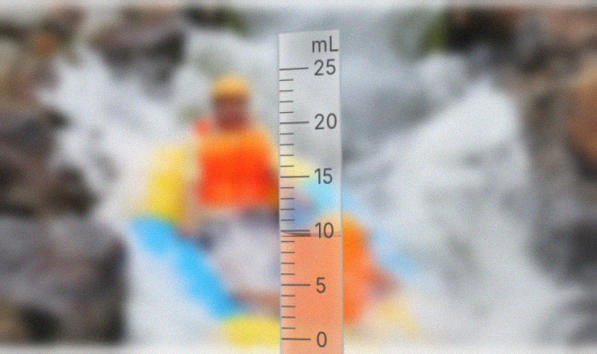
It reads value=9.5 unit=mL
